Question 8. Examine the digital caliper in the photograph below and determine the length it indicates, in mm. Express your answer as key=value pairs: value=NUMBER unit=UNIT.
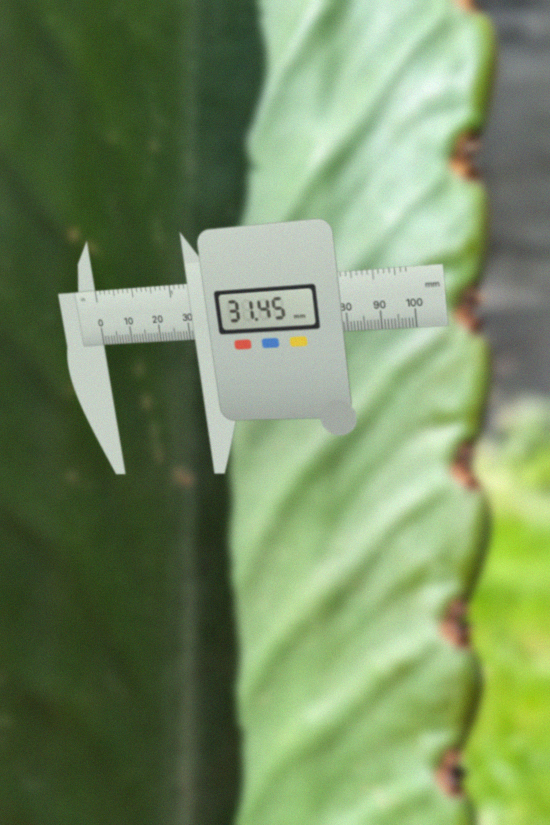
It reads value=31.45 unit=mm
